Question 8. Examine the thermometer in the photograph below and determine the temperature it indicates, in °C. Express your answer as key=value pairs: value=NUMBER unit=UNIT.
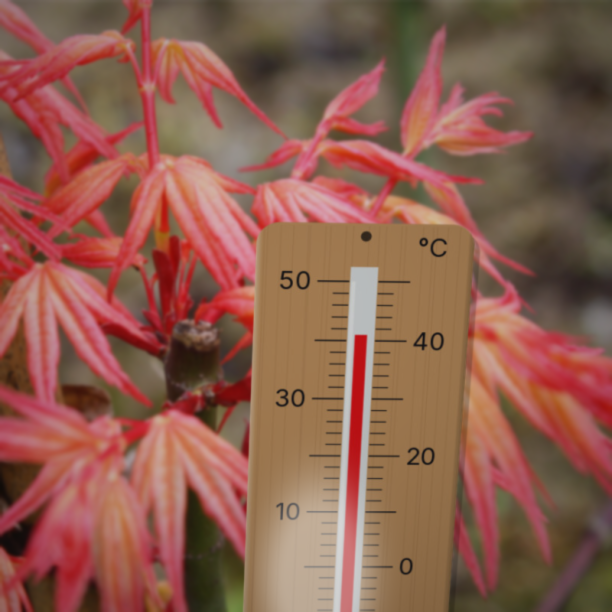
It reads value=41 unit=°C
